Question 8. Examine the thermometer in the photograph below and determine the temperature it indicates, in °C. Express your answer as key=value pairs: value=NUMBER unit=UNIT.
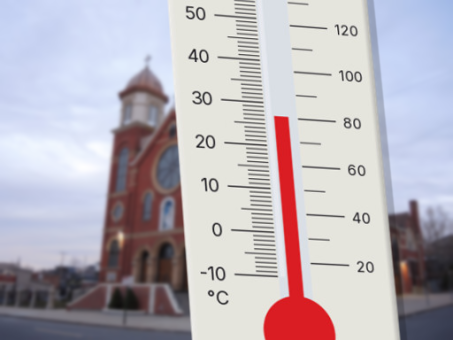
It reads value=27 unit=°C
